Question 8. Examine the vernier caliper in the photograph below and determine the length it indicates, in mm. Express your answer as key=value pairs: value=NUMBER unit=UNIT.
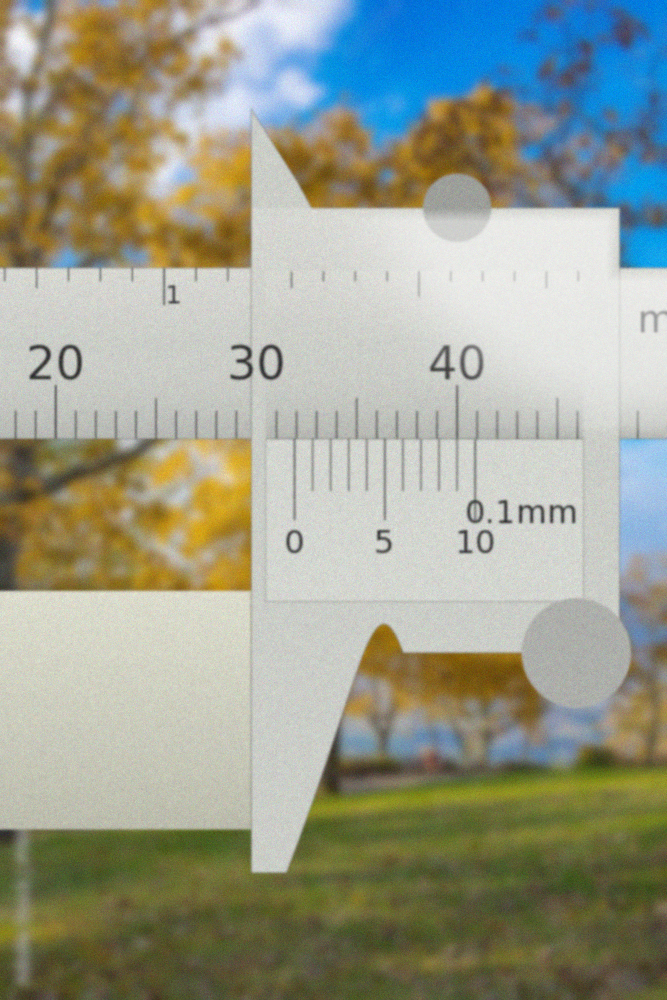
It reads value=31.9 unit=mm
